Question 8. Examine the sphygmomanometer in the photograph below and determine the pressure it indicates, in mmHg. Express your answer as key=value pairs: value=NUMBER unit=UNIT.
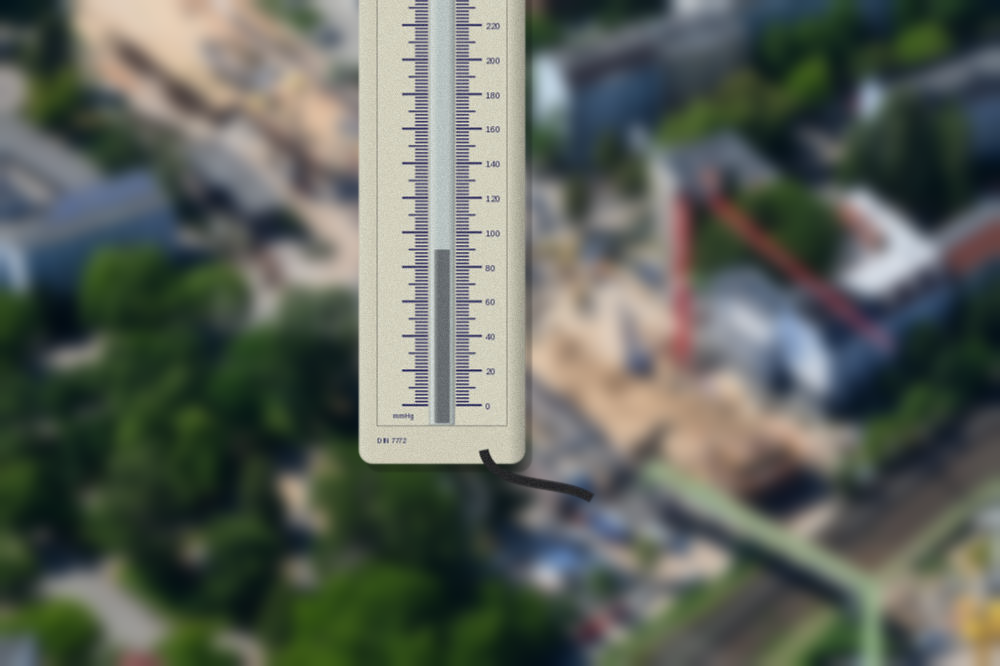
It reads value=90 unit=mmHg
